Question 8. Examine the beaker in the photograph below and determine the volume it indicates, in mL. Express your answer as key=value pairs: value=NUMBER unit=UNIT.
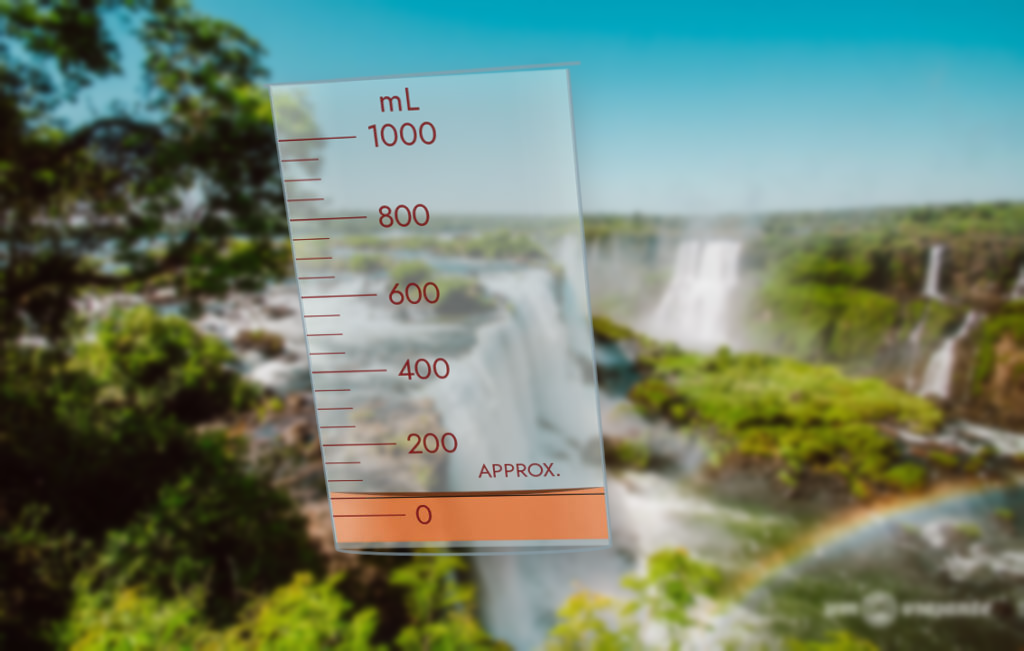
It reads value=50 unit=mL
